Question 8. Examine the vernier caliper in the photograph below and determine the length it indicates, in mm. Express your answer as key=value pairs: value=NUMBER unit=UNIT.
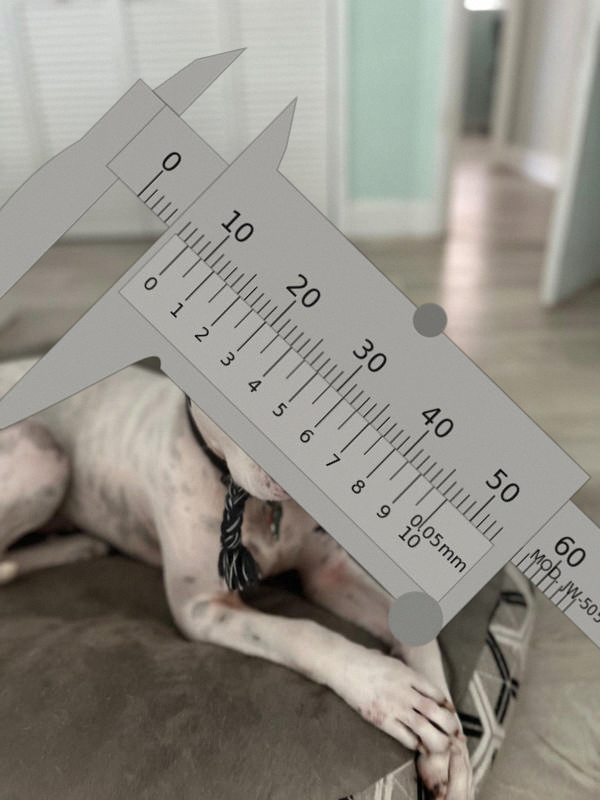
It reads value=7.6 unit=mm
